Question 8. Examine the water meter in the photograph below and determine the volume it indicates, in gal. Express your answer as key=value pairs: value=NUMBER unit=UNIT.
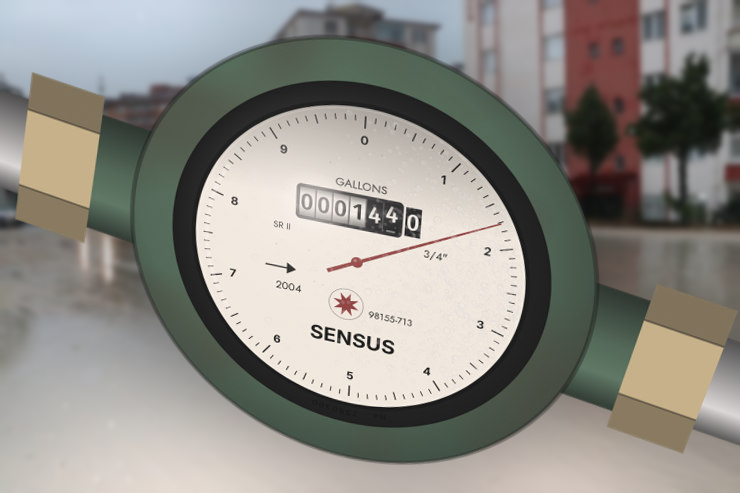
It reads value=1441.7 unit=gal
